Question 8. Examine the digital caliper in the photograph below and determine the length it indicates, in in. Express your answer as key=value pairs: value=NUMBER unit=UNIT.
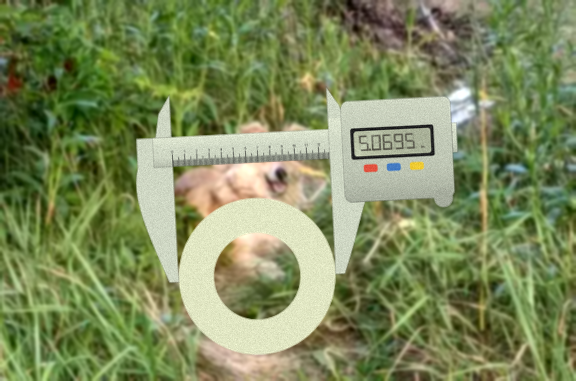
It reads value=5.0695 unit=in
